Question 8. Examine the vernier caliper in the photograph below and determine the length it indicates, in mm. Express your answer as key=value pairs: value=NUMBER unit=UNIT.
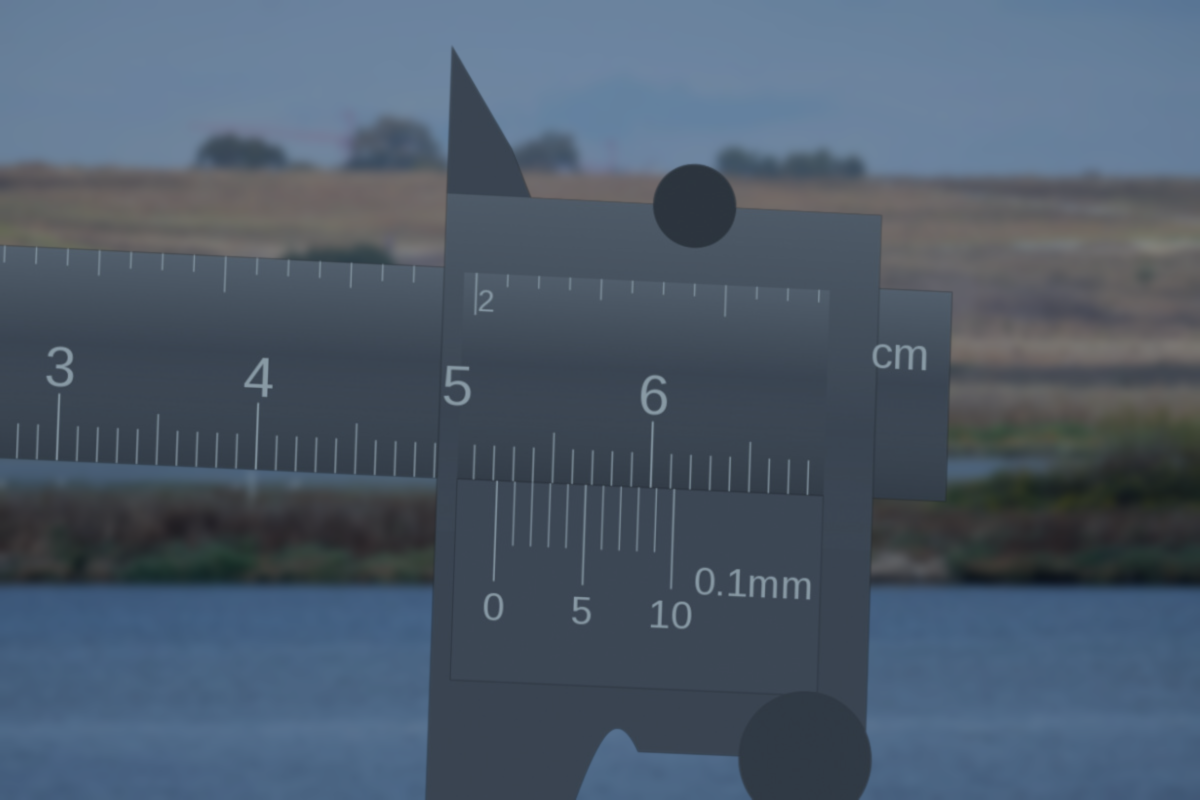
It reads value=52.2 unit=mm
